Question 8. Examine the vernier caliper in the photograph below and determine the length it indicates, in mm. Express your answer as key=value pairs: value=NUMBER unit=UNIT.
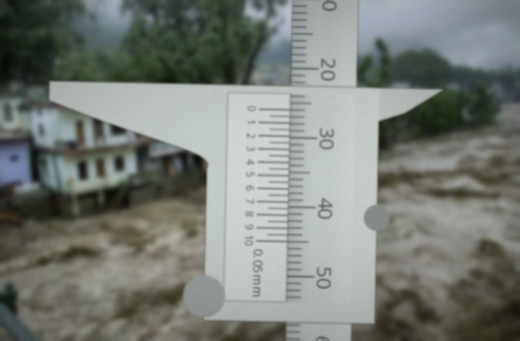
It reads value=26.0 unit=mm
